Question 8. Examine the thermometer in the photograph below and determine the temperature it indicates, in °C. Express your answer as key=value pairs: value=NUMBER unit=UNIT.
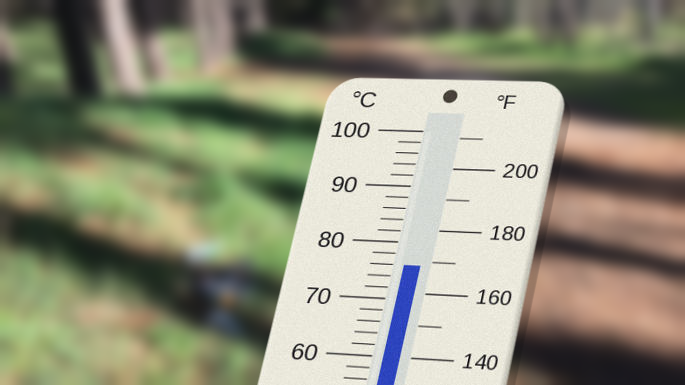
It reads value=76 unit=°C
